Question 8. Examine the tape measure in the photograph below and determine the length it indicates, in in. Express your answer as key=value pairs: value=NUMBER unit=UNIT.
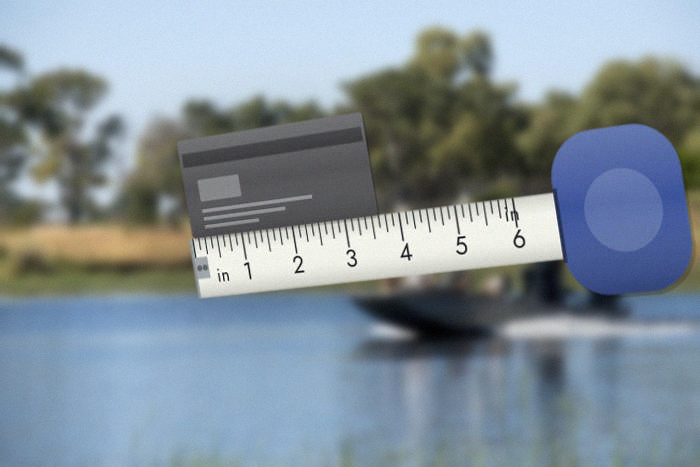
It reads value=3.625 unit=in
